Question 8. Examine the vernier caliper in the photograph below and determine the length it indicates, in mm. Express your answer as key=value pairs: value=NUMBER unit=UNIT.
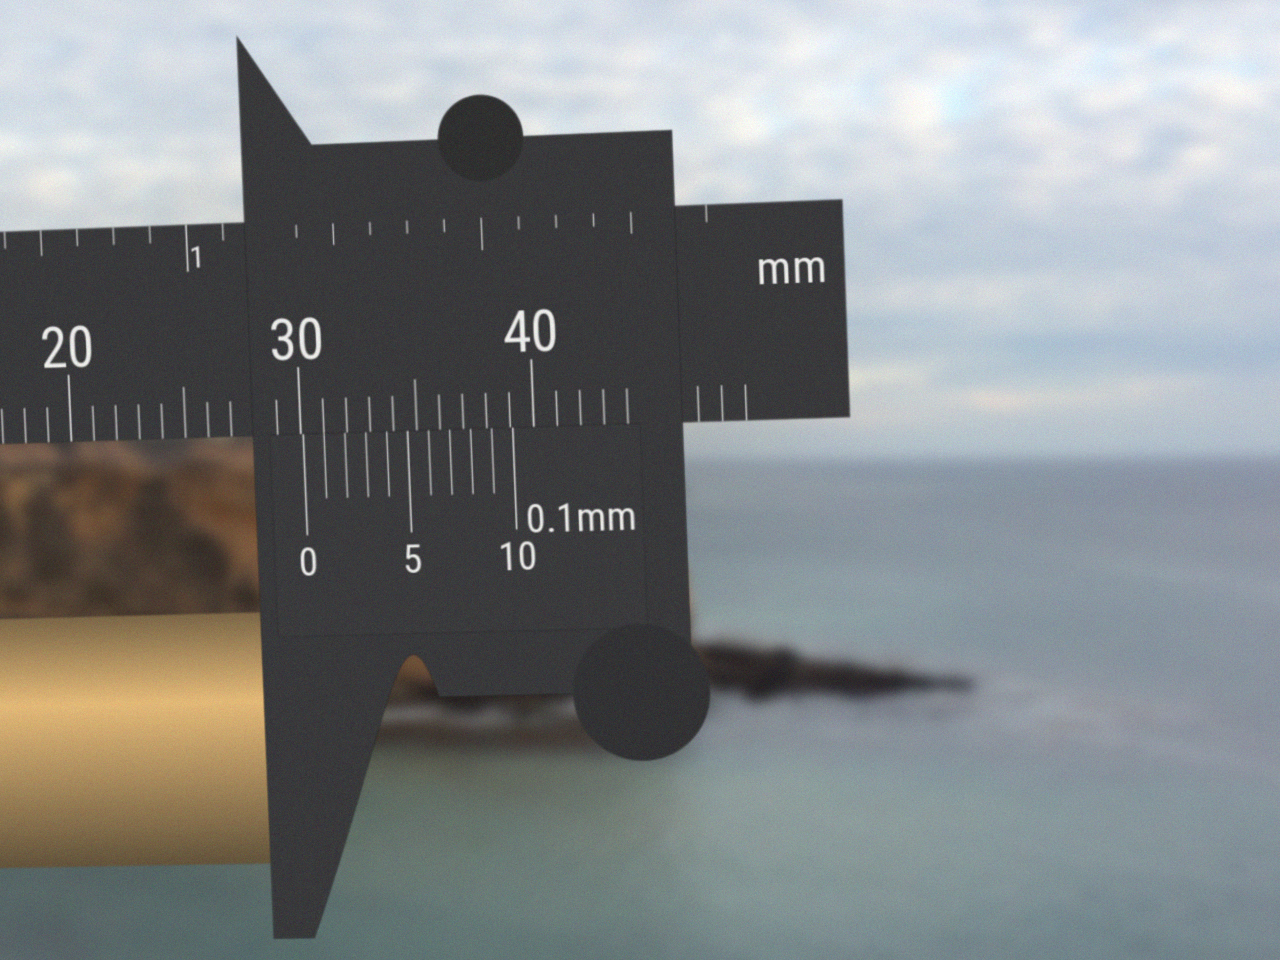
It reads value=30.1 unit=mm
